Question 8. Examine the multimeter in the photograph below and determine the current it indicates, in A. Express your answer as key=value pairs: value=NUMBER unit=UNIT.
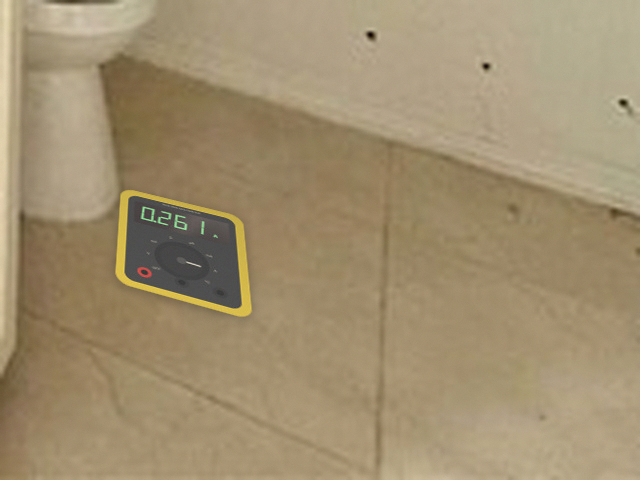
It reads value=0.261 unit=A
